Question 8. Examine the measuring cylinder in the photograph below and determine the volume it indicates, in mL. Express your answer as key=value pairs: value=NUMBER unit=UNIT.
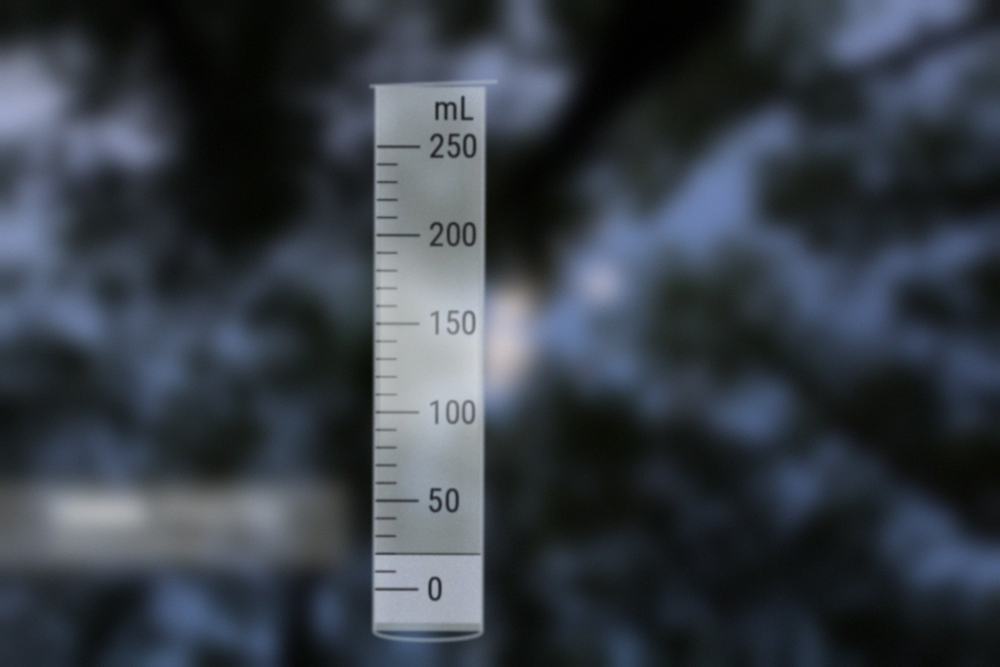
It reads value=20 unit=mL
